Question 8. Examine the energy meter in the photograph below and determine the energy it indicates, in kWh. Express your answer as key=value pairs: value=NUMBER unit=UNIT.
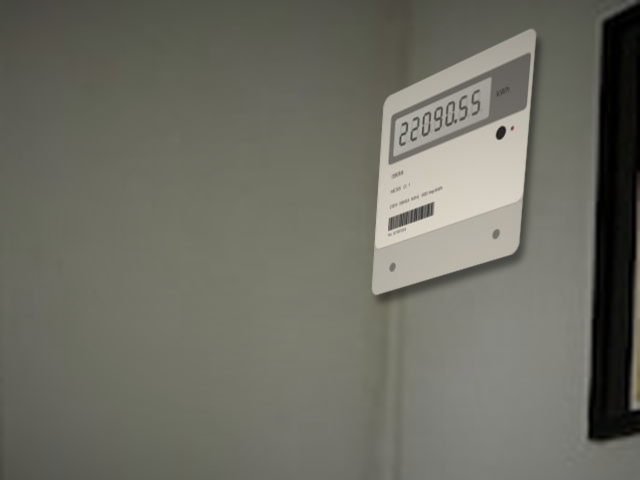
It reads value=22090.55 unit=kWh
